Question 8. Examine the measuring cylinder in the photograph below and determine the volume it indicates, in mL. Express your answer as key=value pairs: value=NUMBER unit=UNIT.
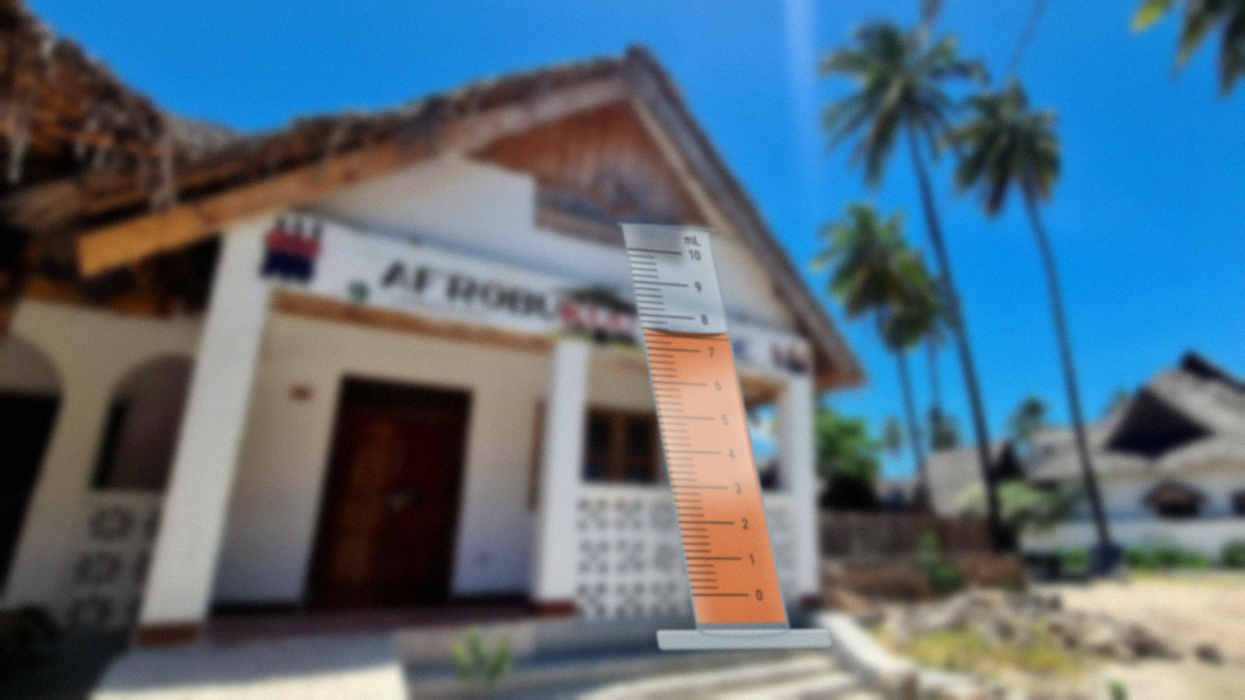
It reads value=7.4 unit=mL
